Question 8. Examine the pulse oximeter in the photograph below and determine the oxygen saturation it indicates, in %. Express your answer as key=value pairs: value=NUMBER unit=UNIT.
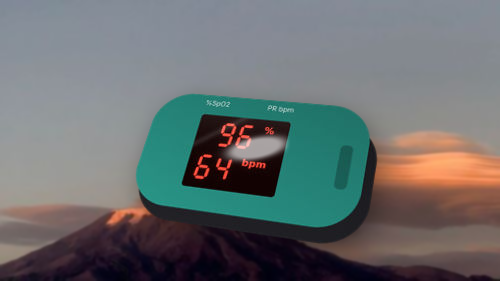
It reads value=96 unit=%
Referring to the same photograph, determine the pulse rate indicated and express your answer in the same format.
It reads value=64 unit=bpm
